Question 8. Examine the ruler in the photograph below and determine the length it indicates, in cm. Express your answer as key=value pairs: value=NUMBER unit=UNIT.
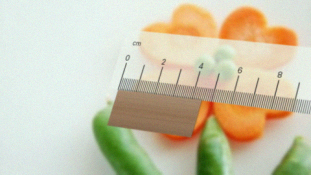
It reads value=4.5 unit=cm
